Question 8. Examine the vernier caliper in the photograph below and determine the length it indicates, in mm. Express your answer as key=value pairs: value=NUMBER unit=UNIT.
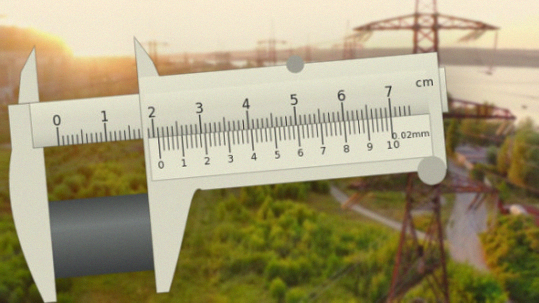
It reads value=21.0 unit=mm
